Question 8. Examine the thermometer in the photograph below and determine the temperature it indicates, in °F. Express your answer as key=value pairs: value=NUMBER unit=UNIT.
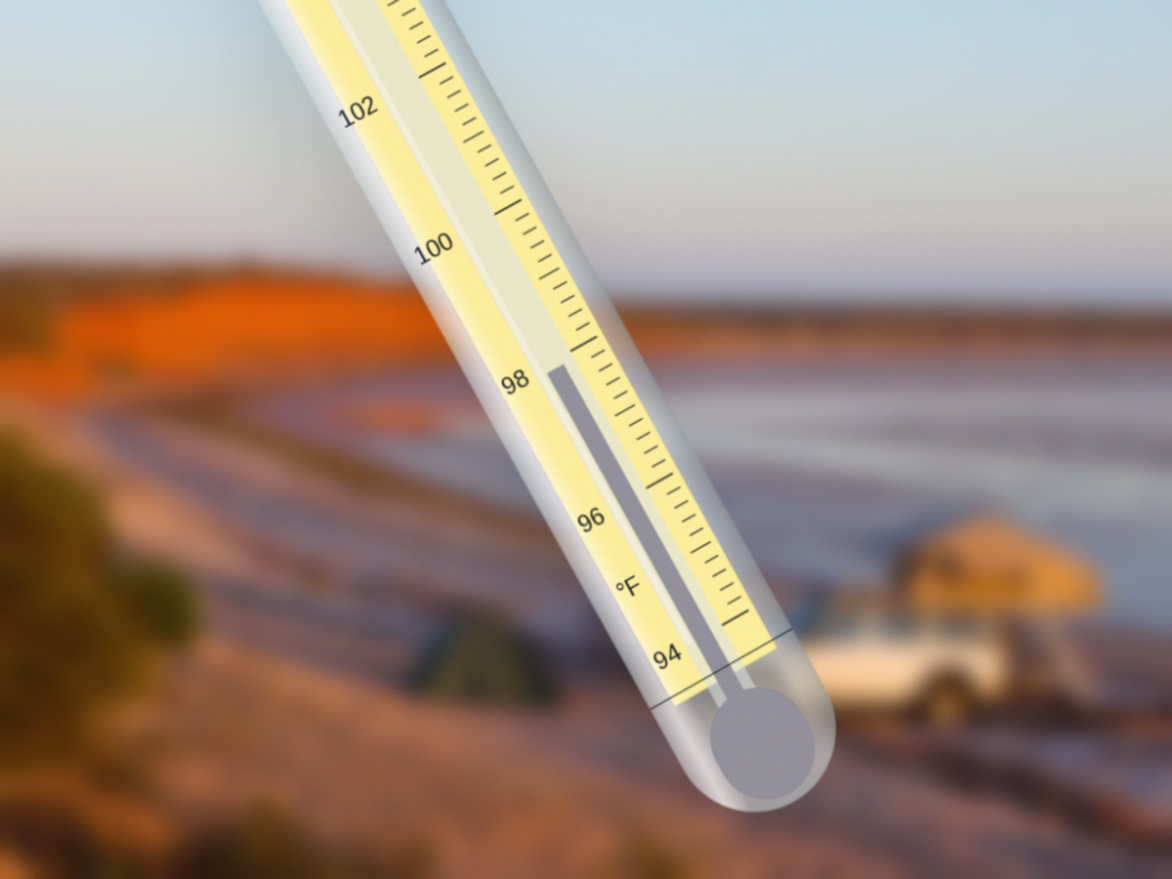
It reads value=97.9 unit=°F
